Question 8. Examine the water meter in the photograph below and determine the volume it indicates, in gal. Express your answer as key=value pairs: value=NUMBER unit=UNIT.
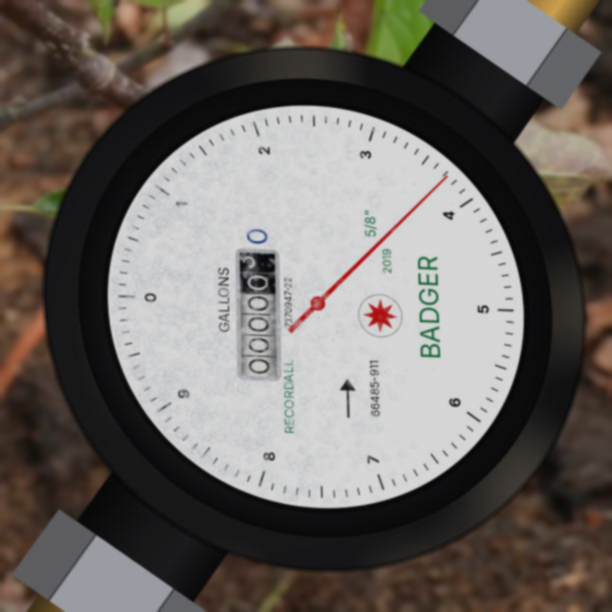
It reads value=33.7 unit=gal
